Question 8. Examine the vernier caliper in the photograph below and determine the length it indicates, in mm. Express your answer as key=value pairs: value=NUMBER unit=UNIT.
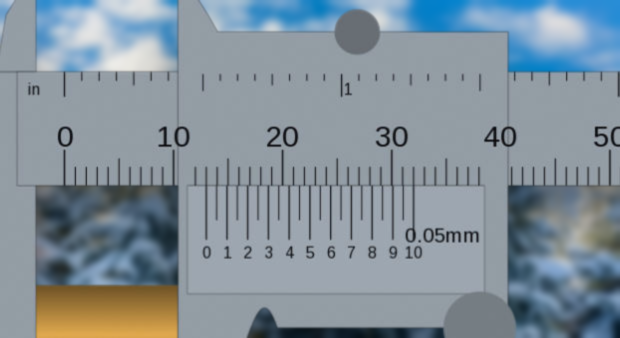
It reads value=13.0 unit=mm
